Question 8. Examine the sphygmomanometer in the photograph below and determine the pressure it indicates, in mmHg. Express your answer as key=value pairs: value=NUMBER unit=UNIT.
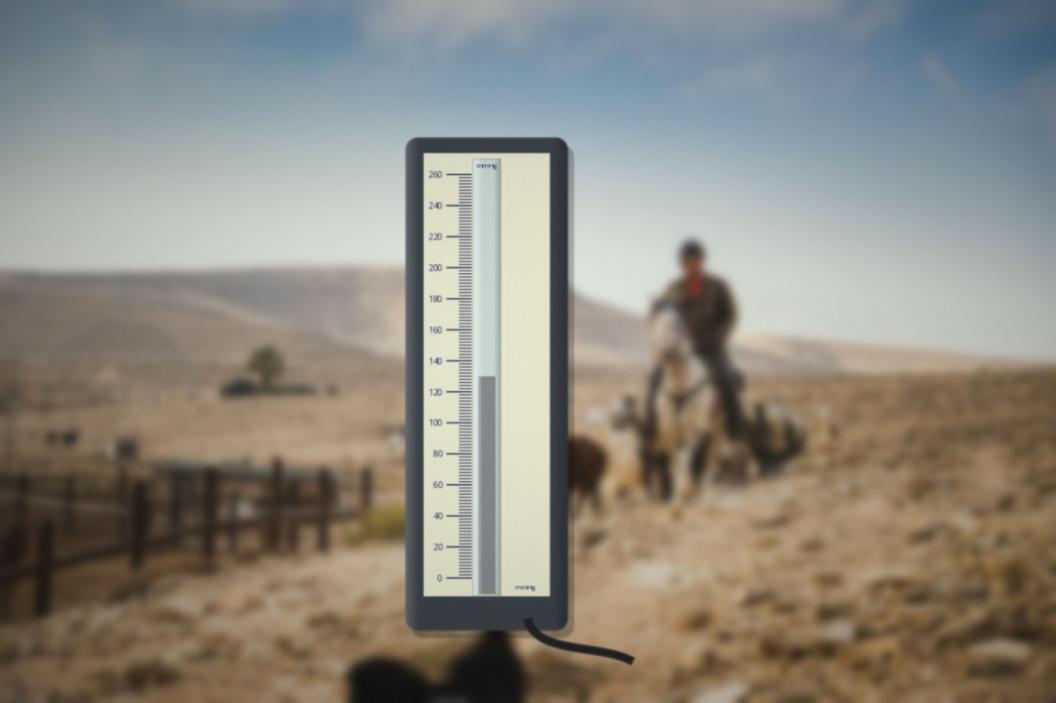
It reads value=130 unit=mmHg
